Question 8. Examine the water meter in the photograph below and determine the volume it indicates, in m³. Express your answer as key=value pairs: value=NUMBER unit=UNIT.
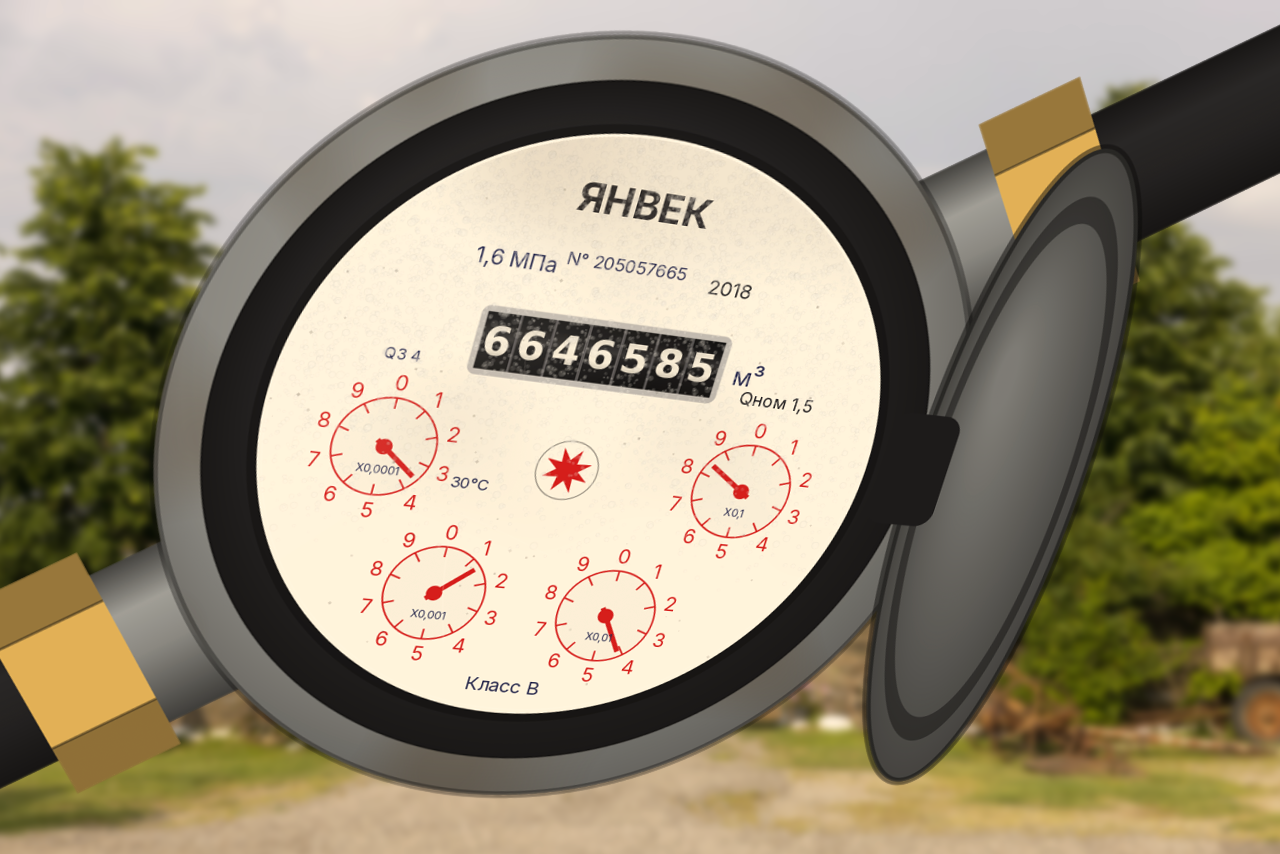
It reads value=6646585.8413 unit=m³
